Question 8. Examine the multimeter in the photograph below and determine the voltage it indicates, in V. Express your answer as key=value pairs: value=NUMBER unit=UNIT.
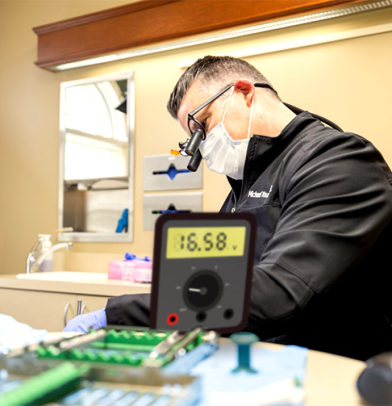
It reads value=16.58 unit=V
